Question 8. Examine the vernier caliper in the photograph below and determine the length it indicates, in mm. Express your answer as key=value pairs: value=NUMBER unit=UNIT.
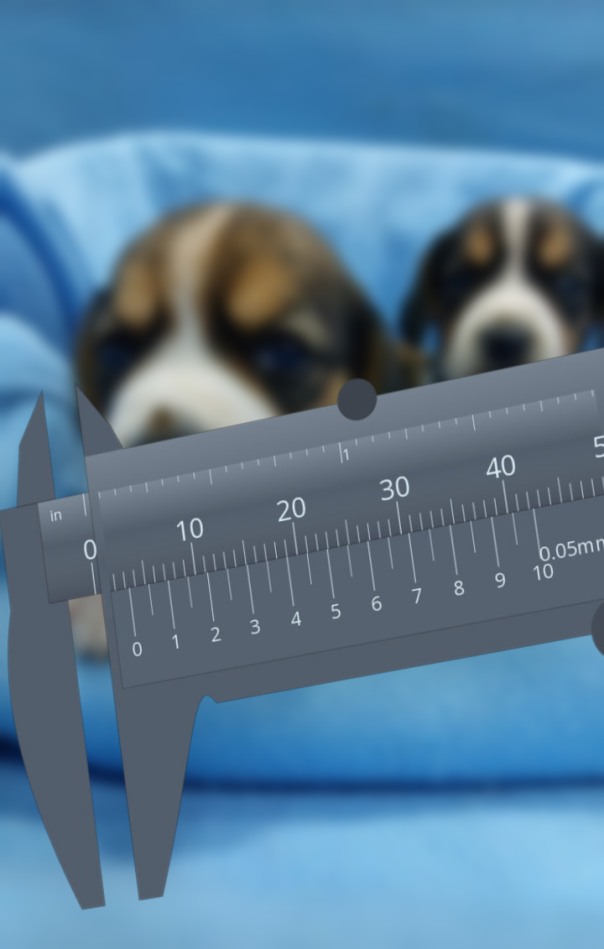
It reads value=3.4 unit=mm
